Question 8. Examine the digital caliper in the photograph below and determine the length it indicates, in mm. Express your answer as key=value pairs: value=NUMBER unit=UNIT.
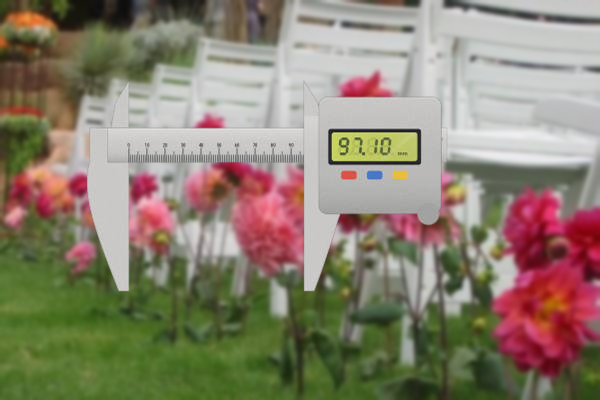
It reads value=97.10 unit=mm
